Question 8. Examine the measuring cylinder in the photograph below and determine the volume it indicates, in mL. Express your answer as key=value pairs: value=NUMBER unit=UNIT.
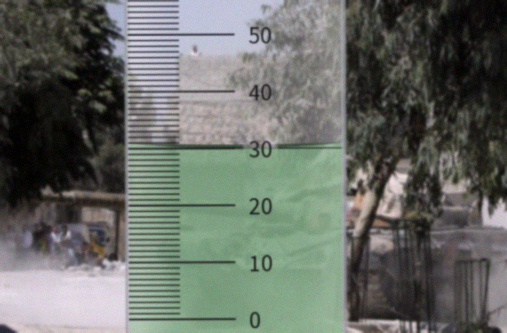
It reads value=30 unit=mL
